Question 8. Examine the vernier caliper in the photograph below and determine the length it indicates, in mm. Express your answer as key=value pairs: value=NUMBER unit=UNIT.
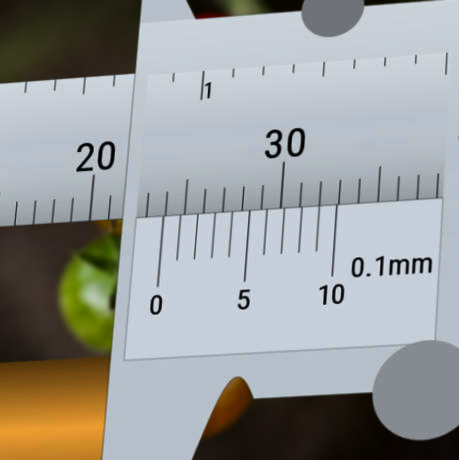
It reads value=23.9 unit=mm
